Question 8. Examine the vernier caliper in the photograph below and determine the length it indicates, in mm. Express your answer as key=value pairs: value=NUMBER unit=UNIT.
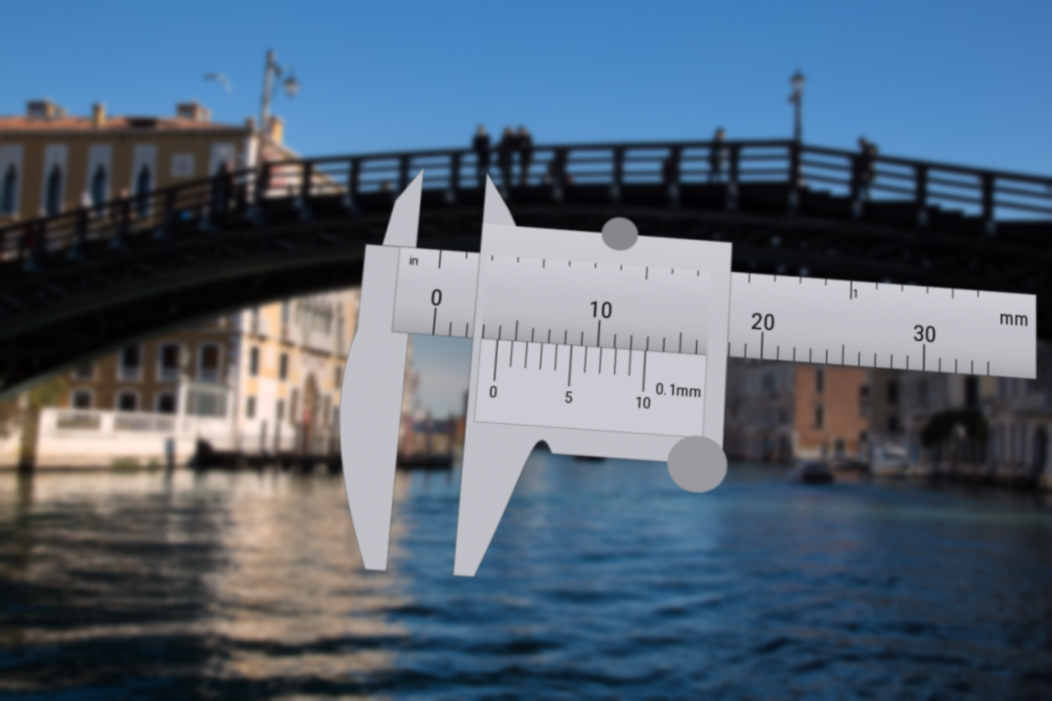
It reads value=3.9 unit=mm
